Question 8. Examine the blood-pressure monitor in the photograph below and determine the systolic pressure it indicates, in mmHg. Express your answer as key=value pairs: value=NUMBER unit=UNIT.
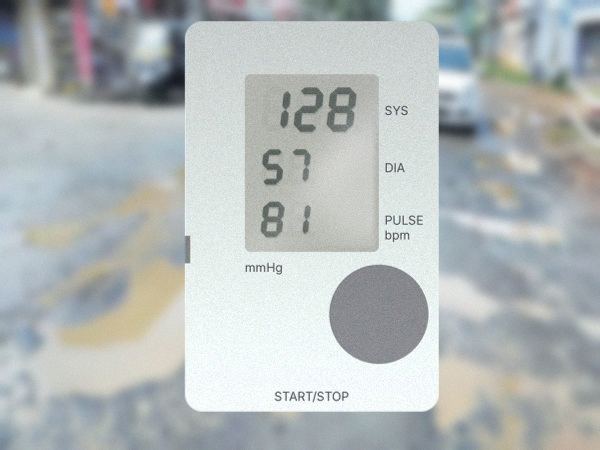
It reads value=128 unit=mmHg
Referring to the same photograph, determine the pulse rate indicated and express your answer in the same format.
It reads value=81 unit=bpm
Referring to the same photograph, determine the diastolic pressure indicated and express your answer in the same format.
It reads value=57 unit=mmHg
